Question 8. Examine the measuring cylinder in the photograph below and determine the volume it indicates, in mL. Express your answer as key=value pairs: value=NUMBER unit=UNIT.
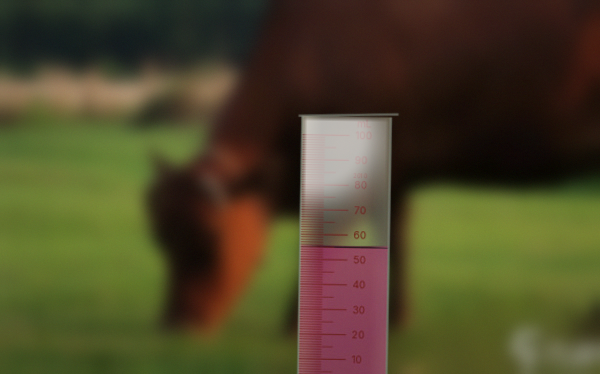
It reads value=55 unit=mL
